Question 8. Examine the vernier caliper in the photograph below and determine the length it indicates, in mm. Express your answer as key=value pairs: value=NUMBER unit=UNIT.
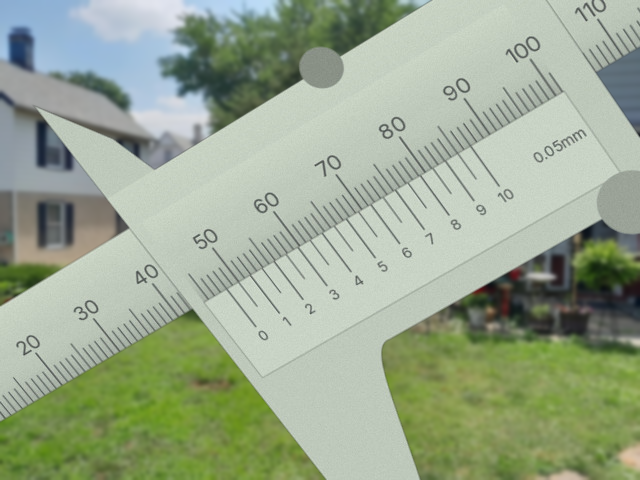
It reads value=48.0 unit=mm
